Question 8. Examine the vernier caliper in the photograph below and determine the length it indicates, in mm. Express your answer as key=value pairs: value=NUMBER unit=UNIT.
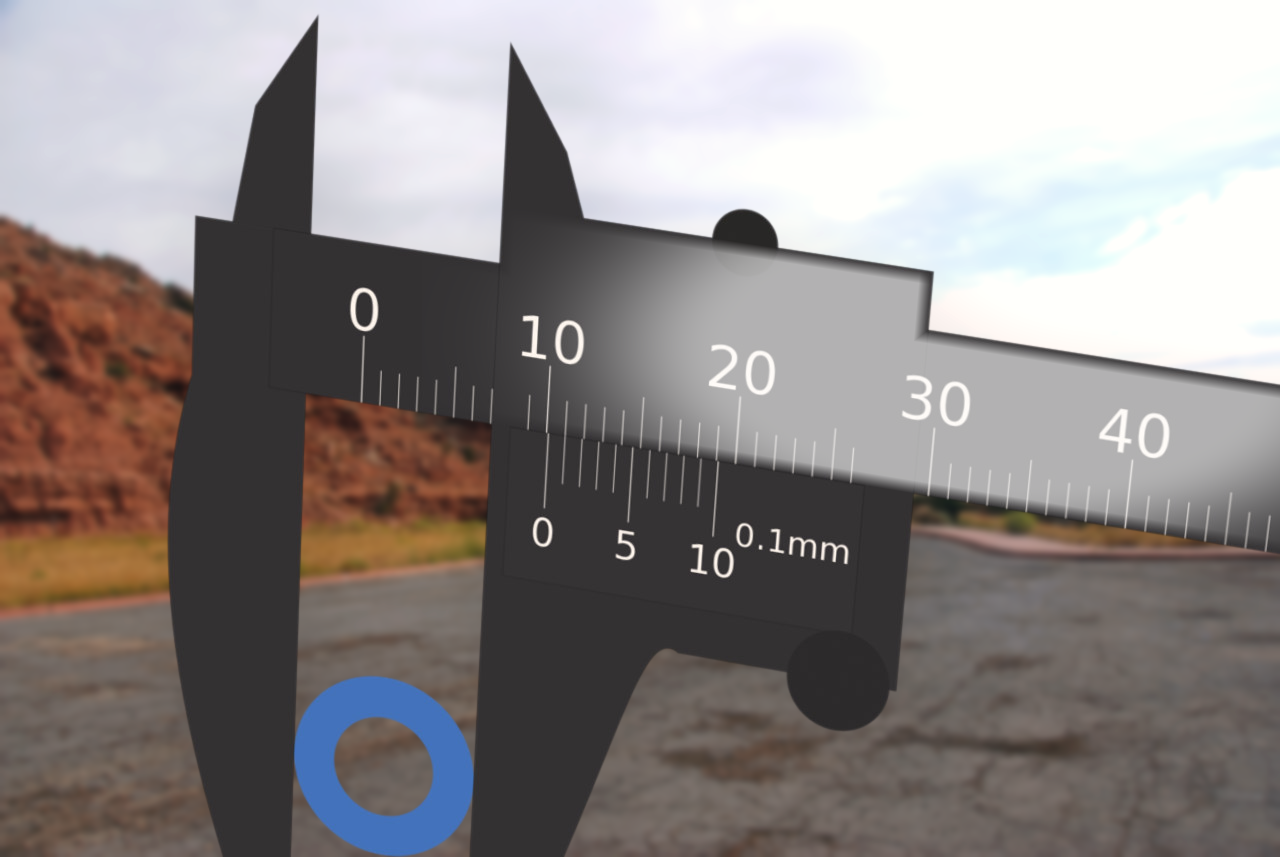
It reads value=10.1 unit=mm
